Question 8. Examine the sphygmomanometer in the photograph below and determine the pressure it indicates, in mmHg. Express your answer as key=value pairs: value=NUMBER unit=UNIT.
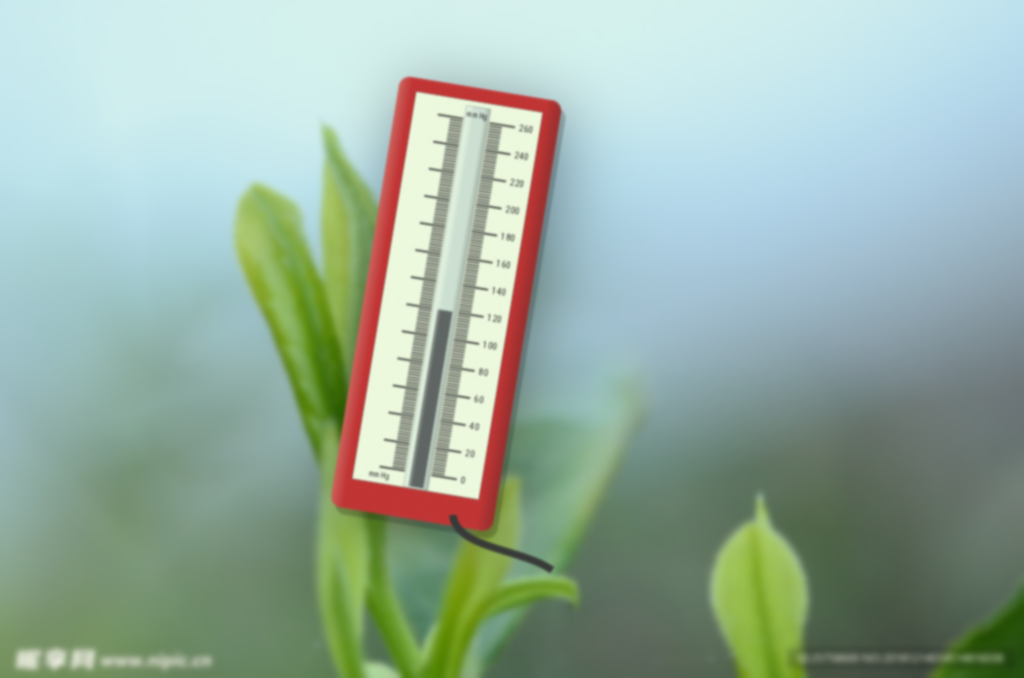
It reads value=120 unit=mmHg
